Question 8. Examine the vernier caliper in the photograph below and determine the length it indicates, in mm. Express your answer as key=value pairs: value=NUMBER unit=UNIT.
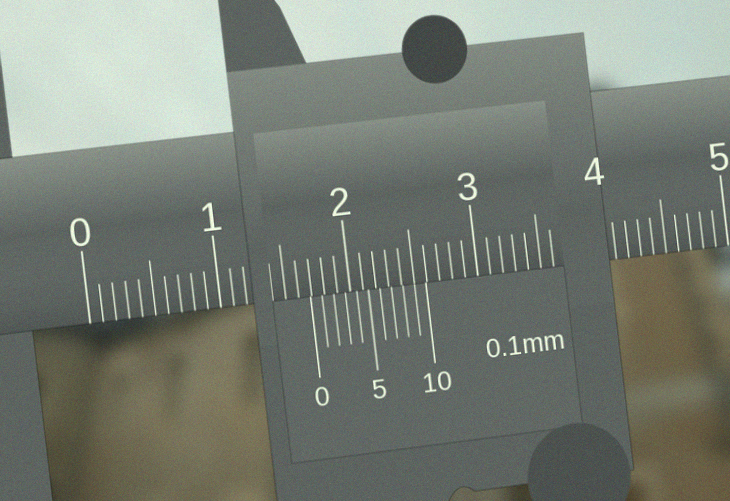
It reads value=16.9 unit=mm
